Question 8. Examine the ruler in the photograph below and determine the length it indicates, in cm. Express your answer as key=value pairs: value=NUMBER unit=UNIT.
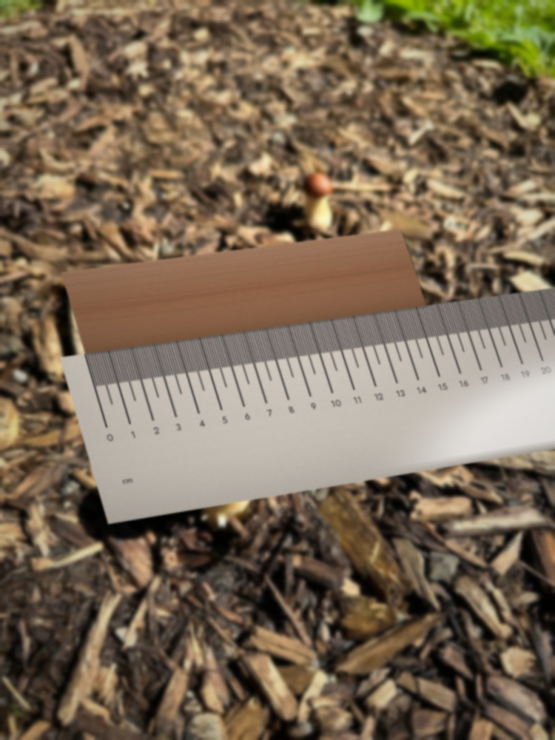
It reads value=15.5 unit=cm
